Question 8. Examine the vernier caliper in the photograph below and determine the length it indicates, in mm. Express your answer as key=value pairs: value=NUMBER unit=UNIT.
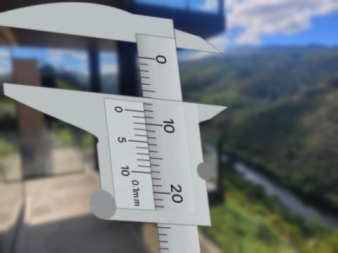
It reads value=8.2 unit=mm
